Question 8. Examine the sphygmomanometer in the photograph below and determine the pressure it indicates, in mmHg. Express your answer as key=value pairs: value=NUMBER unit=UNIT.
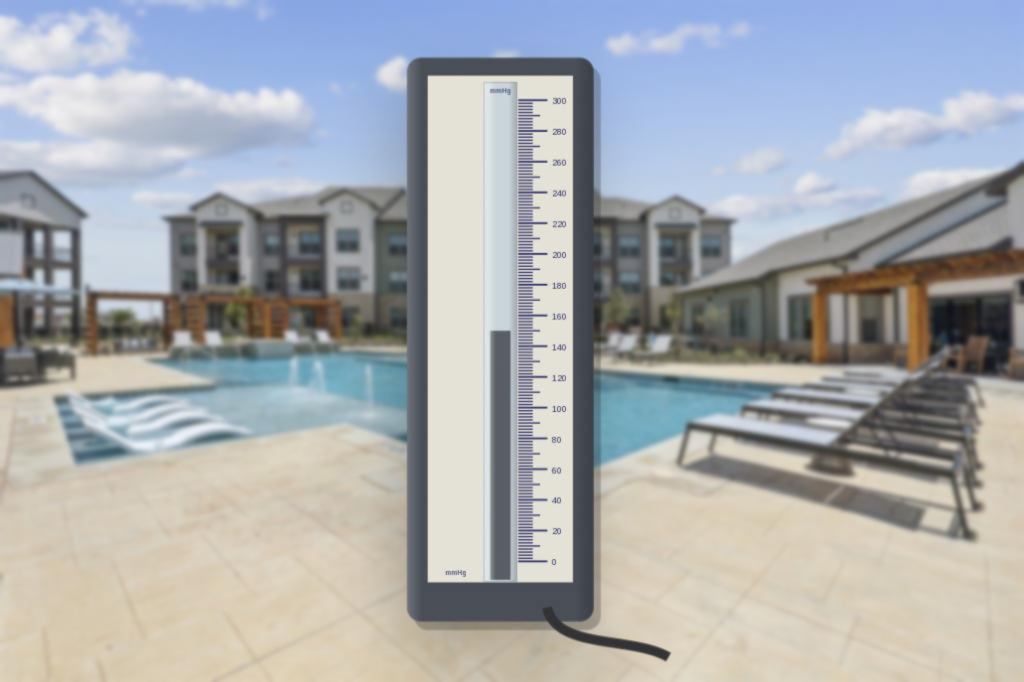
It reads value=150 unit=mmHg
